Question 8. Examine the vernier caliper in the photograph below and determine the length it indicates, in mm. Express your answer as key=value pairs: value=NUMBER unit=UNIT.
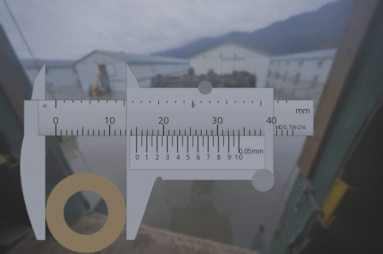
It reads value=15.0 unit=mm
